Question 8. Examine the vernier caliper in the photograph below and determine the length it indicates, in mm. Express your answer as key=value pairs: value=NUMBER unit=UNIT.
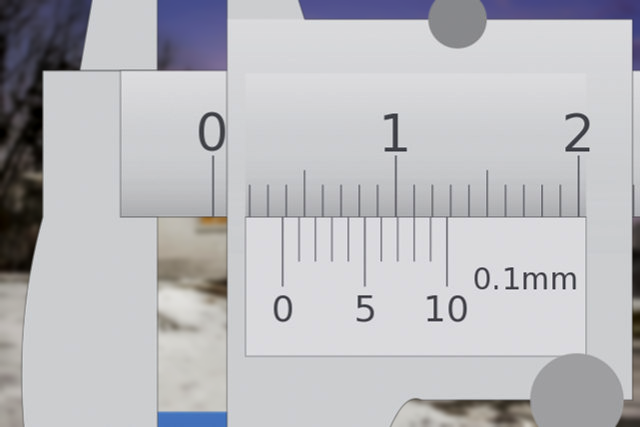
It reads value=3.8 unit=mm
